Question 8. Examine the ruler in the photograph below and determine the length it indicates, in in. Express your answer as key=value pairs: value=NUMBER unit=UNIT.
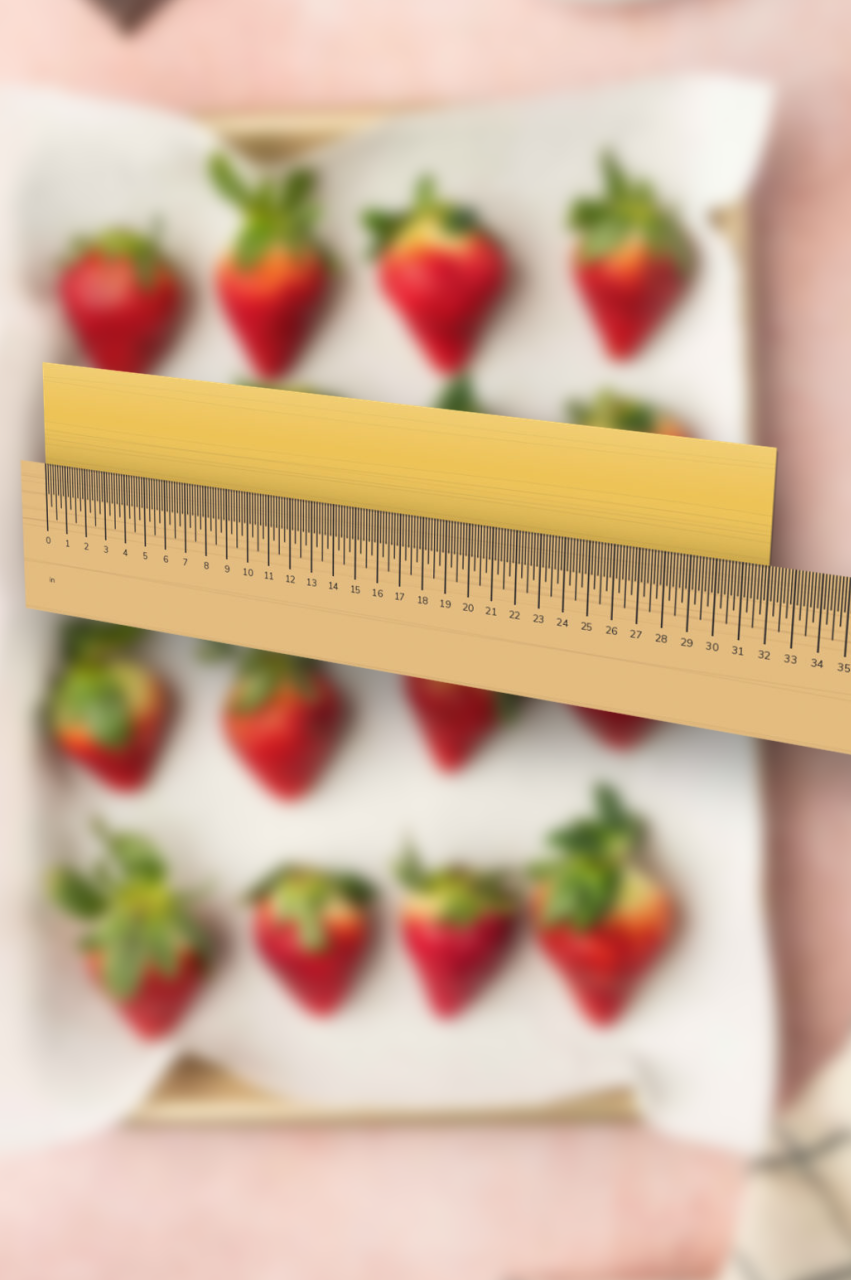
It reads value=32 unit=in
